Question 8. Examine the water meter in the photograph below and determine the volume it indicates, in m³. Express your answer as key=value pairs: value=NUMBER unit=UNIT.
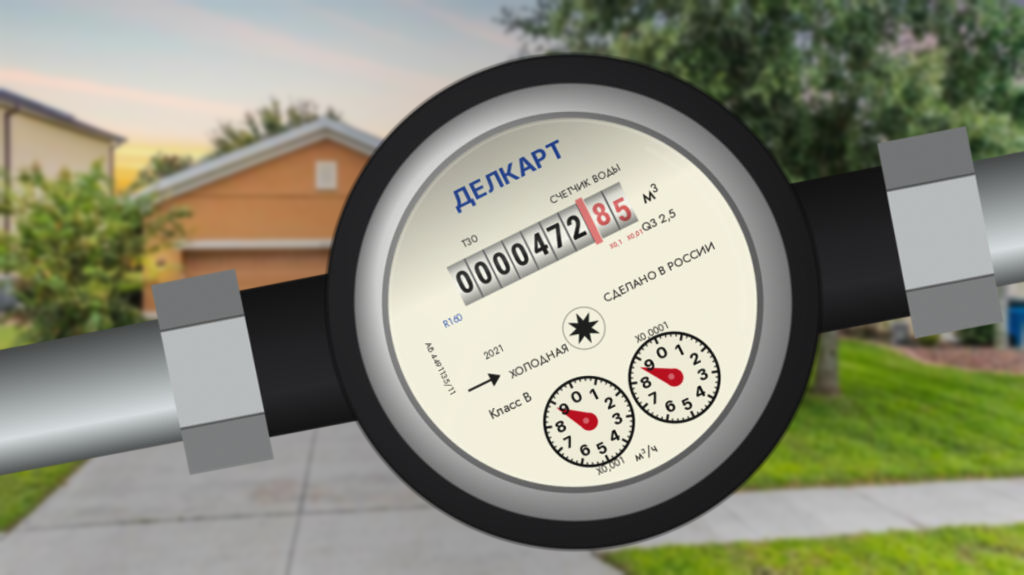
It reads value=472.8488 unit=m³
